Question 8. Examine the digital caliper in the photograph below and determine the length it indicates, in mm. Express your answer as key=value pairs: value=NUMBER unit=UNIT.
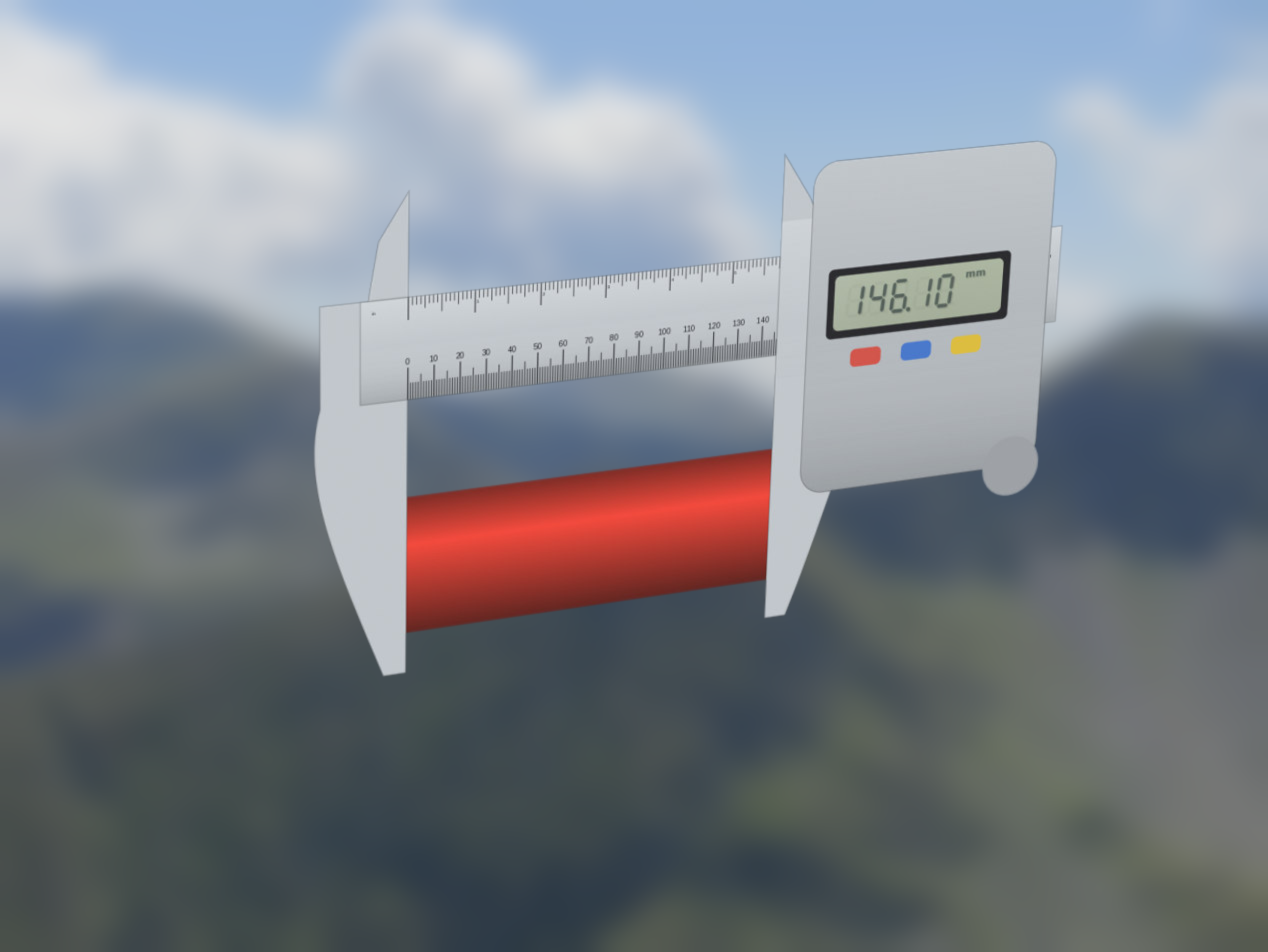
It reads value=146.10 unit=mm
